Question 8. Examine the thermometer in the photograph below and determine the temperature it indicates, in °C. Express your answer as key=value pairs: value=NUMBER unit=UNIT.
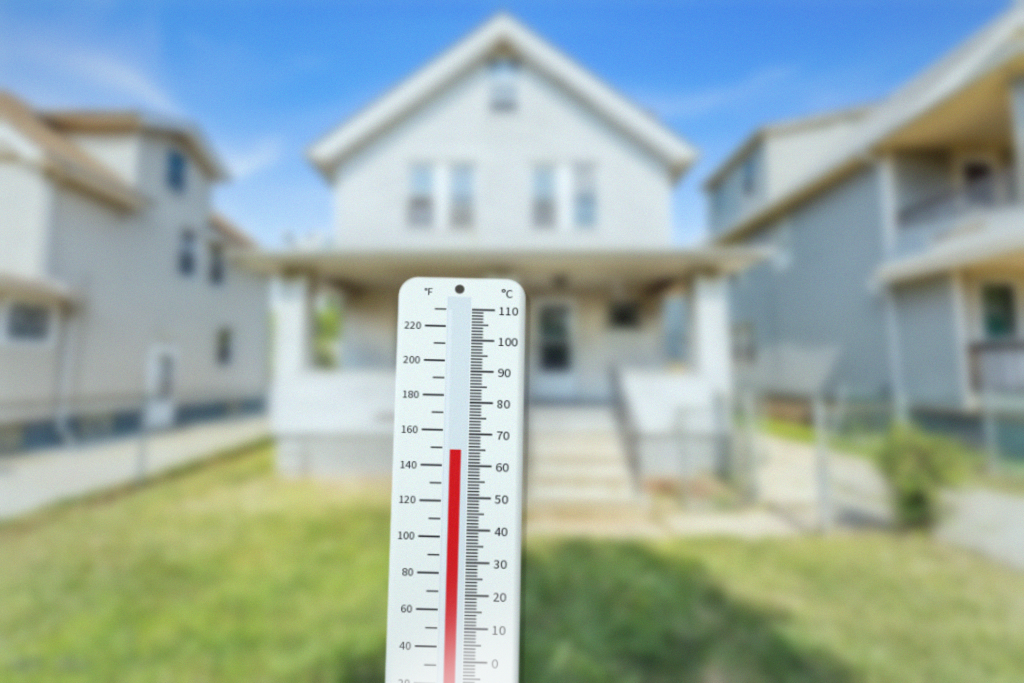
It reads value=65 unit=°C
